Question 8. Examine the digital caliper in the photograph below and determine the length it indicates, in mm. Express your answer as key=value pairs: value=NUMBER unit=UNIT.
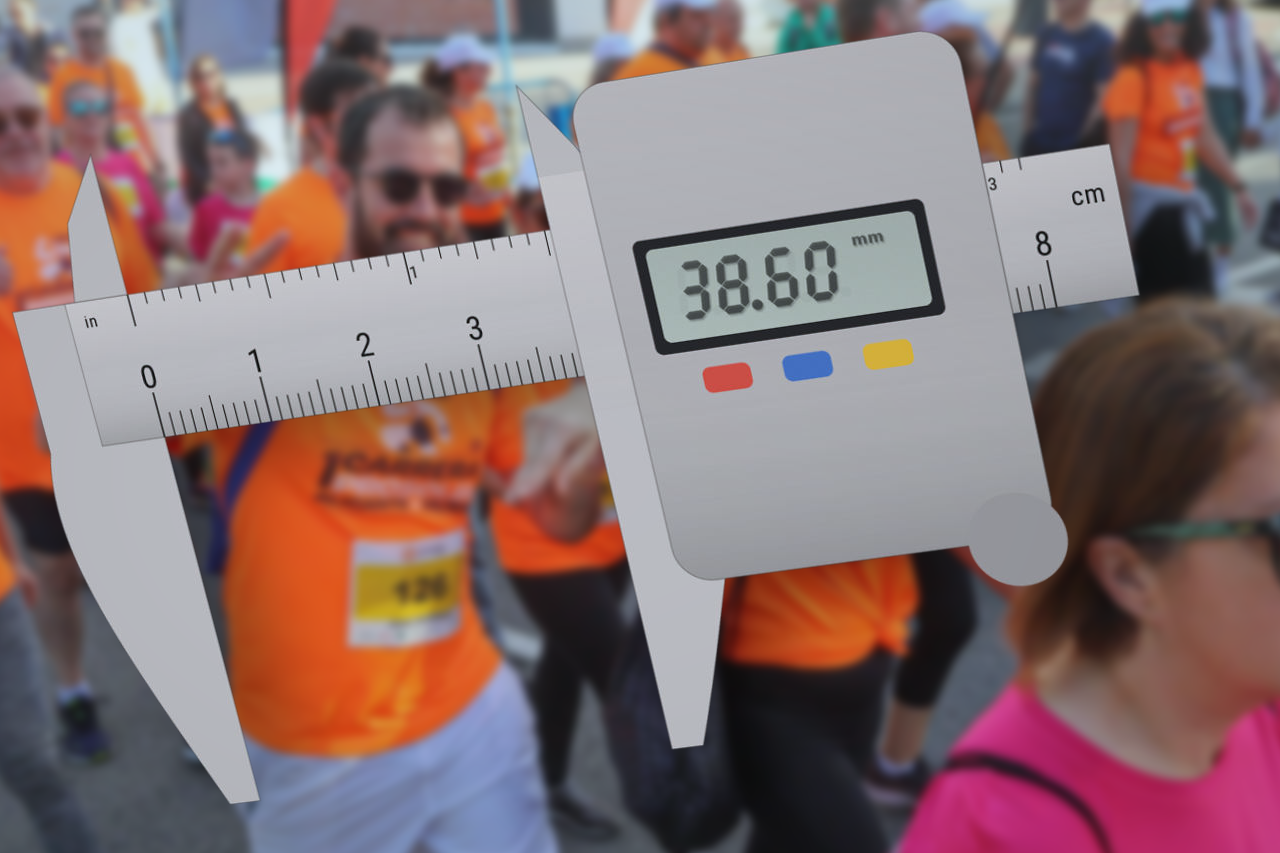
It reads value=38.60 unit=mm
